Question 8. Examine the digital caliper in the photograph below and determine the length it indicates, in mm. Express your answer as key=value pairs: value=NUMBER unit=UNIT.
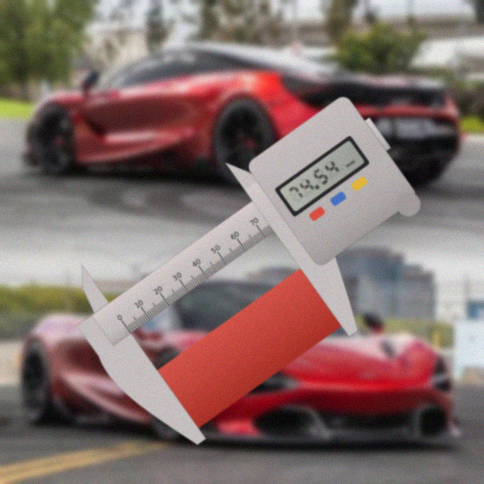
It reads value=74.54 unit=mm
